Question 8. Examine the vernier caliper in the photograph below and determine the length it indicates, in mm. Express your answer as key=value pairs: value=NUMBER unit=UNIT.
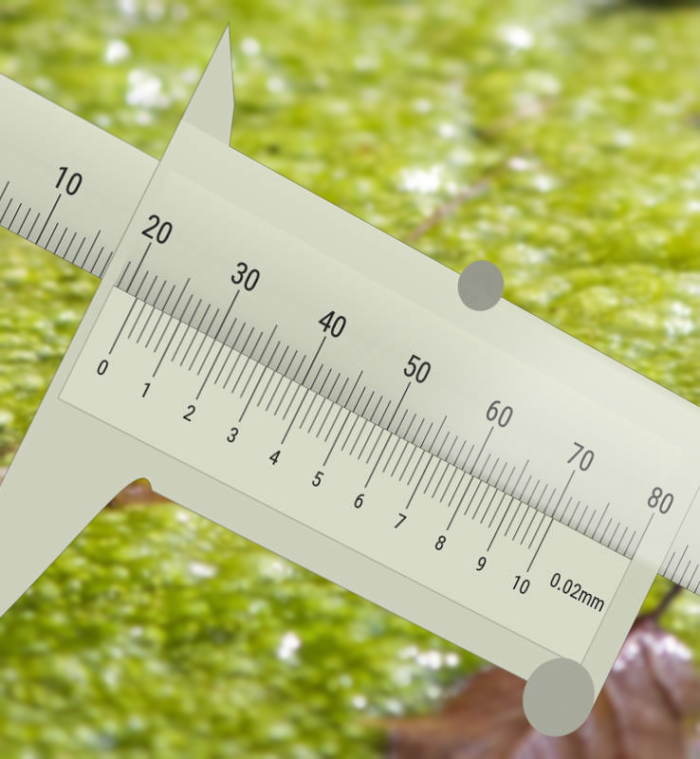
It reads value=21.2 unit=mm
